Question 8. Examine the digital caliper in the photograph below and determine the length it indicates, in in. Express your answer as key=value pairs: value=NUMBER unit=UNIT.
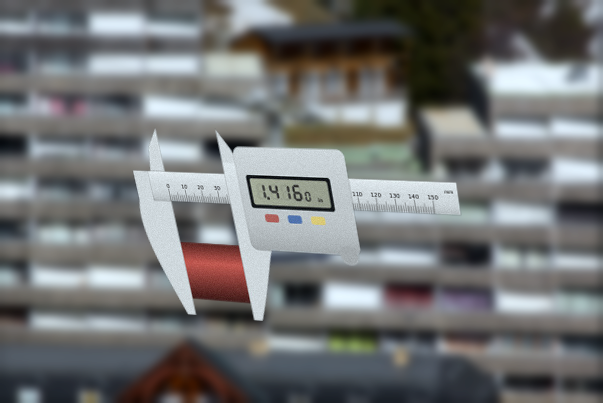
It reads value=1.4160 unit=in
